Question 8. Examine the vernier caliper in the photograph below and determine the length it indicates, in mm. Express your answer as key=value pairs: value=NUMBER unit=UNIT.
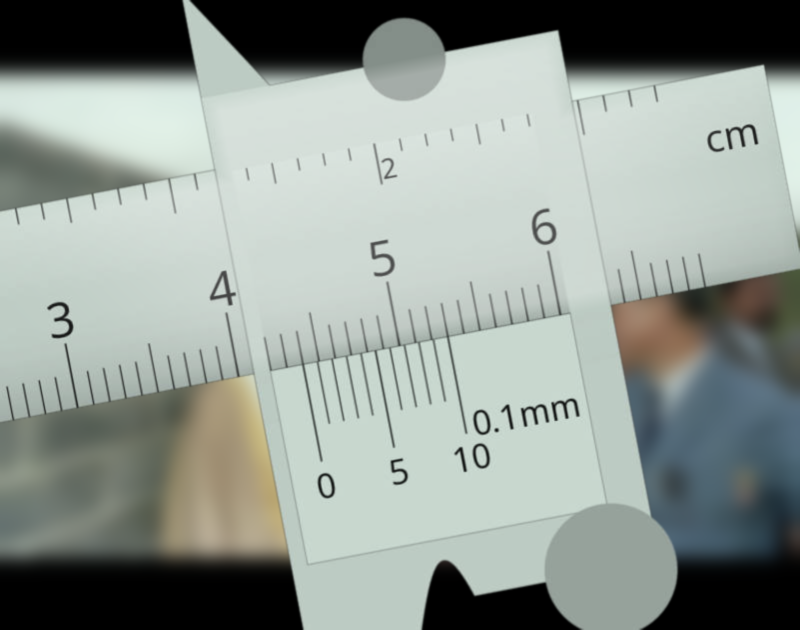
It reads value=44.0 unit=mm
